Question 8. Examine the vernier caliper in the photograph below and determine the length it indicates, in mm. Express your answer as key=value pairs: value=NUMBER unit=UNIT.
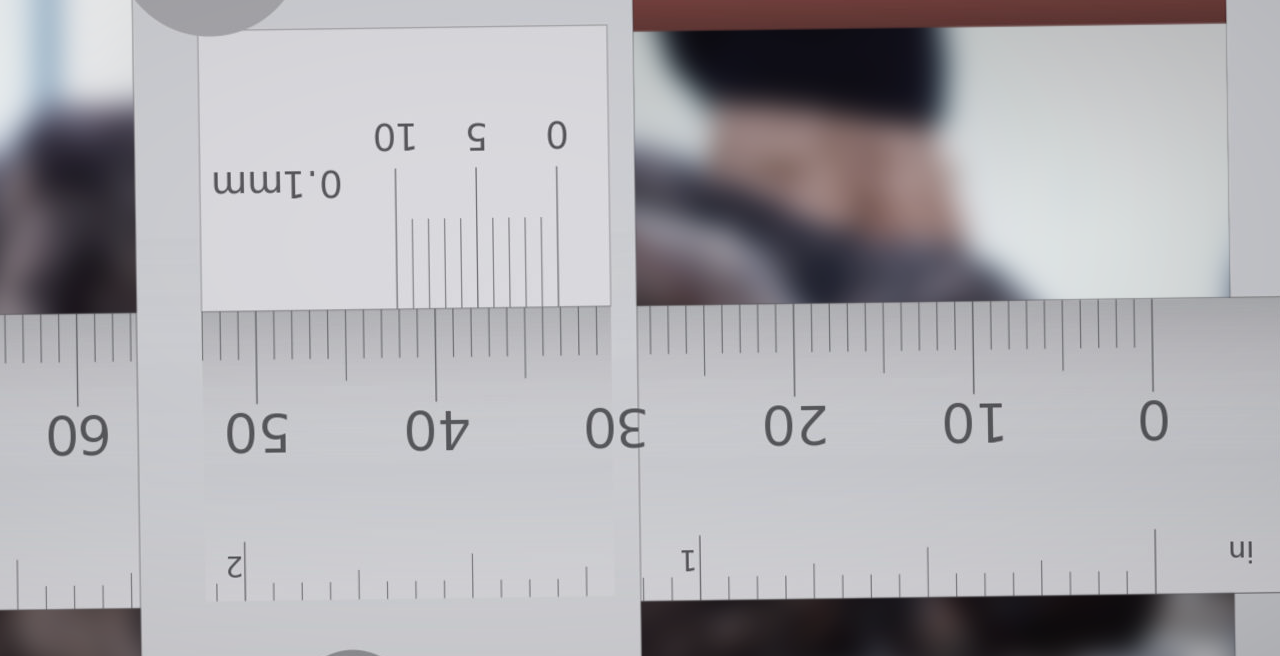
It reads value=33.1 unit=mm
